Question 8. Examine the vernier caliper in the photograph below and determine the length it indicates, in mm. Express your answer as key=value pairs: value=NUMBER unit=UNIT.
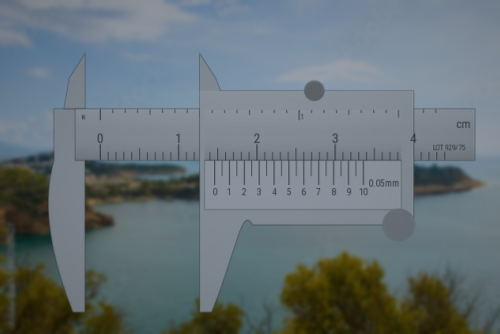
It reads value=14.6 unit=mm
